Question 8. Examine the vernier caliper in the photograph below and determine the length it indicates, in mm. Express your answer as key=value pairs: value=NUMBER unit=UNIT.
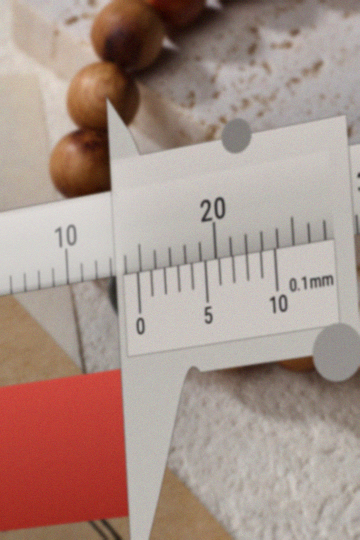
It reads value=14.8 unit=mm
